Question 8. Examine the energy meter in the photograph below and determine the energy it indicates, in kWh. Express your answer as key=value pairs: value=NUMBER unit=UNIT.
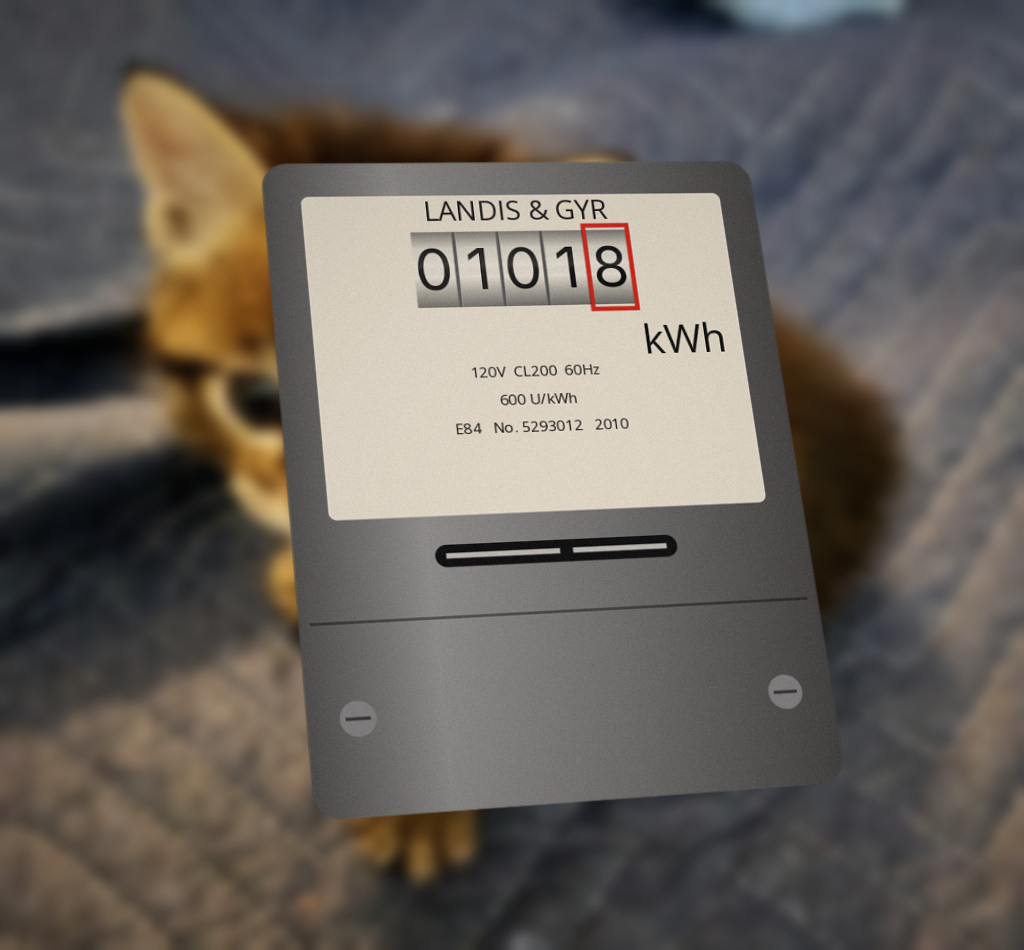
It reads value=101.8 unit=kWh
